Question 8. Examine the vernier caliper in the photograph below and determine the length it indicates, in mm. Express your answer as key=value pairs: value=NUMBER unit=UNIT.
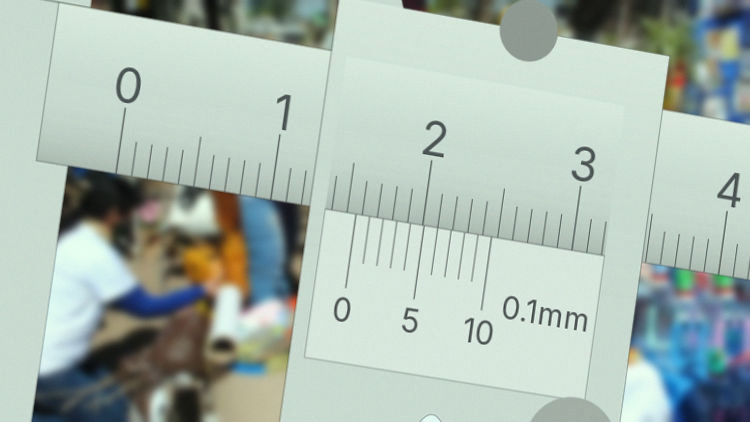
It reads value=15.6 unit=mm
